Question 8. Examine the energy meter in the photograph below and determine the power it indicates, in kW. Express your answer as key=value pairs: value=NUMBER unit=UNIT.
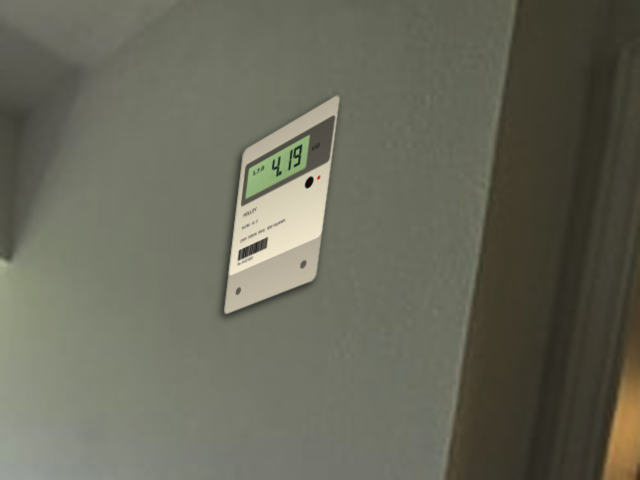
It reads value=4.19 unit=kW
